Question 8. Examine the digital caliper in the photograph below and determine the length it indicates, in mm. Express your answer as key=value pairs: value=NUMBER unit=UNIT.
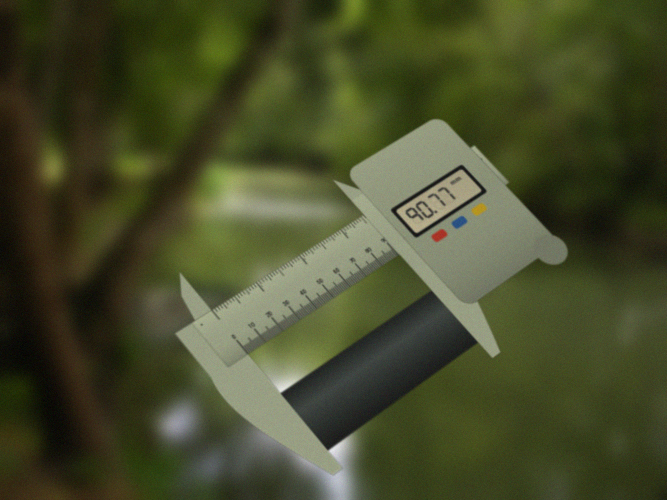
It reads value=90.77 unit=mm
